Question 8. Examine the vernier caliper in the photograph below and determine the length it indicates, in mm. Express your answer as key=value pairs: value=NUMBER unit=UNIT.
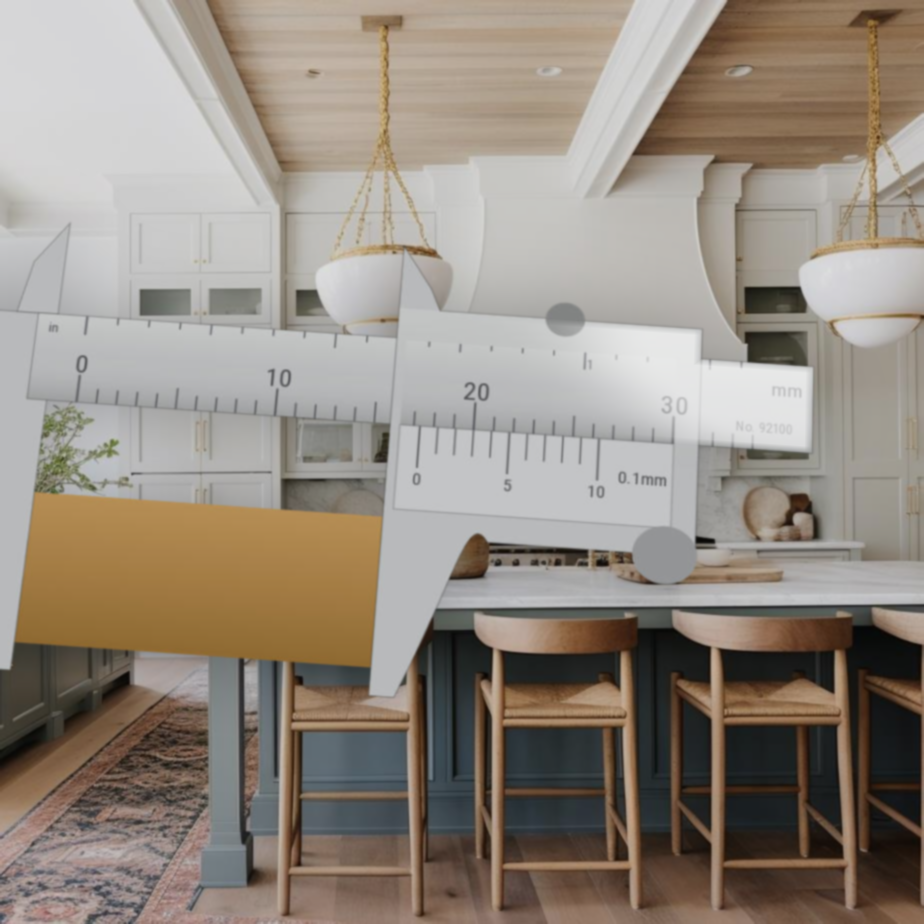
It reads value=17.3 unit=mm
